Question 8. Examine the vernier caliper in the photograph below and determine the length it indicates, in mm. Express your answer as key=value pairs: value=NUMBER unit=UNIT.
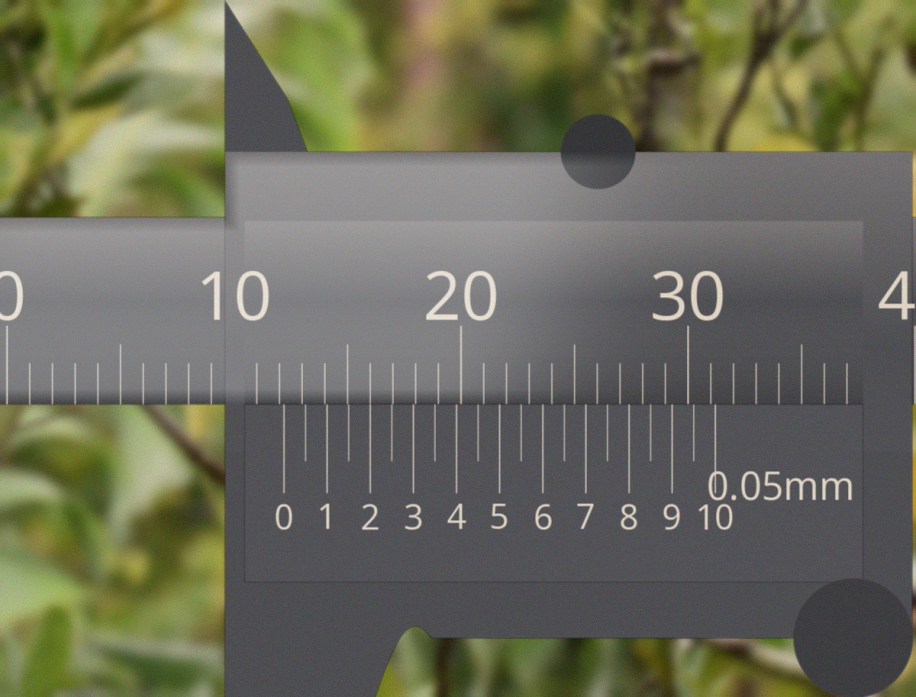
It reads value=12.20 unit=mm
